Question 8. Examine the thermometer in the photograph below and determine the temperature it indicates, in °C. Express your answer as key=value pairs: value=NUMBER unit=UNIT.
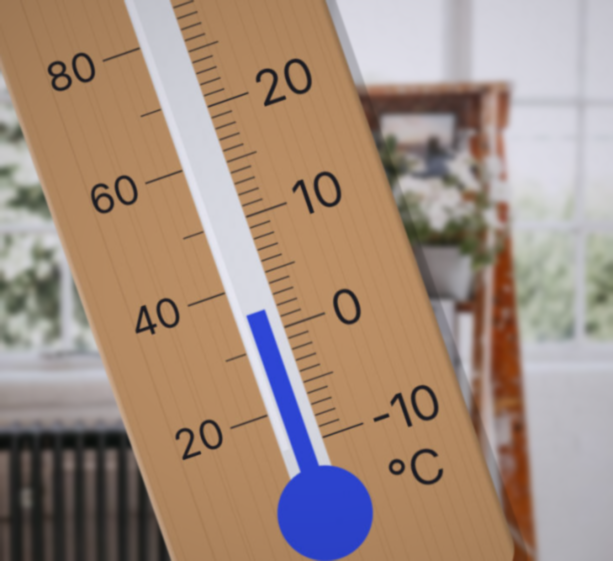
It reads value=2 unit=°C
